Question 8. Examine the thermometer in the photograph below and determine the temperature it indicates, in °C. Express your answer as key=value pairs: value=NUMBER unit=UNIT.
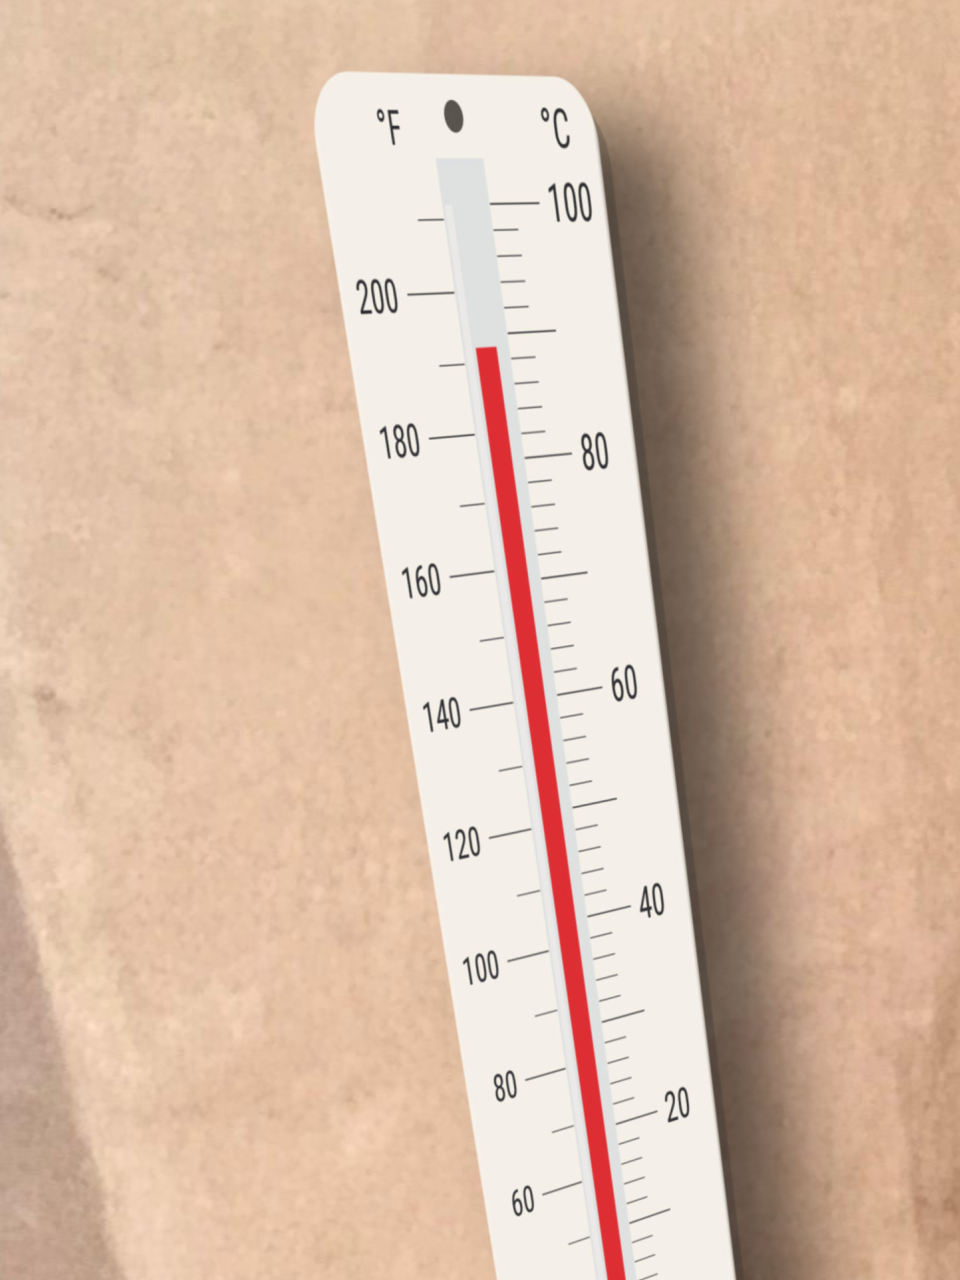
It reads value=89 unit=°C
